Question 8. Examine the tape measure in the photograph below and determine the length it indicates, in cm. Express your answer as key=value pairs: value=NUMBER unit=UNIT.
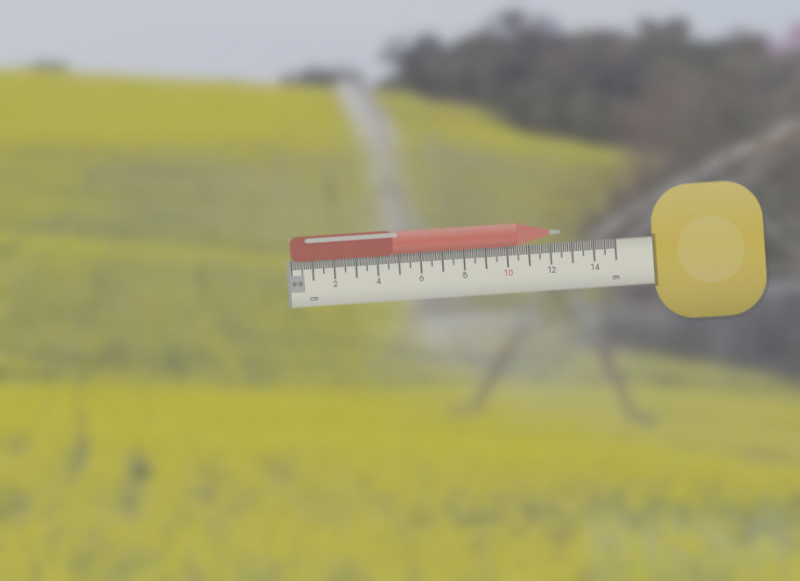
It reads value=12.5 unit=cm
